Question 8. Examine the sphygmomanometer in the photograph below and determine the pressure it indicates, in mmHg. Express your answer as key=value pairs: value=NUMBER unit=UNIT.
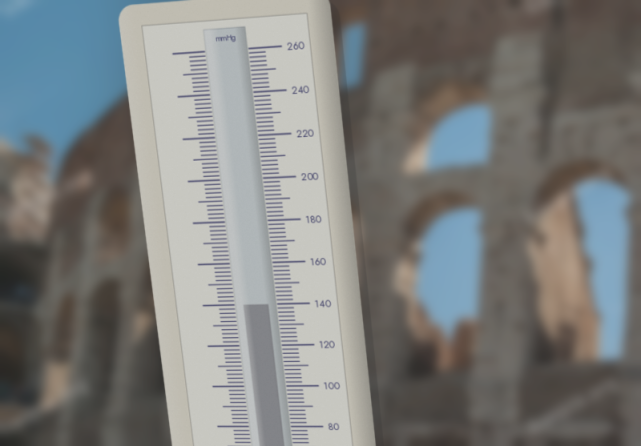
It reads value=140 unit=mmHg
